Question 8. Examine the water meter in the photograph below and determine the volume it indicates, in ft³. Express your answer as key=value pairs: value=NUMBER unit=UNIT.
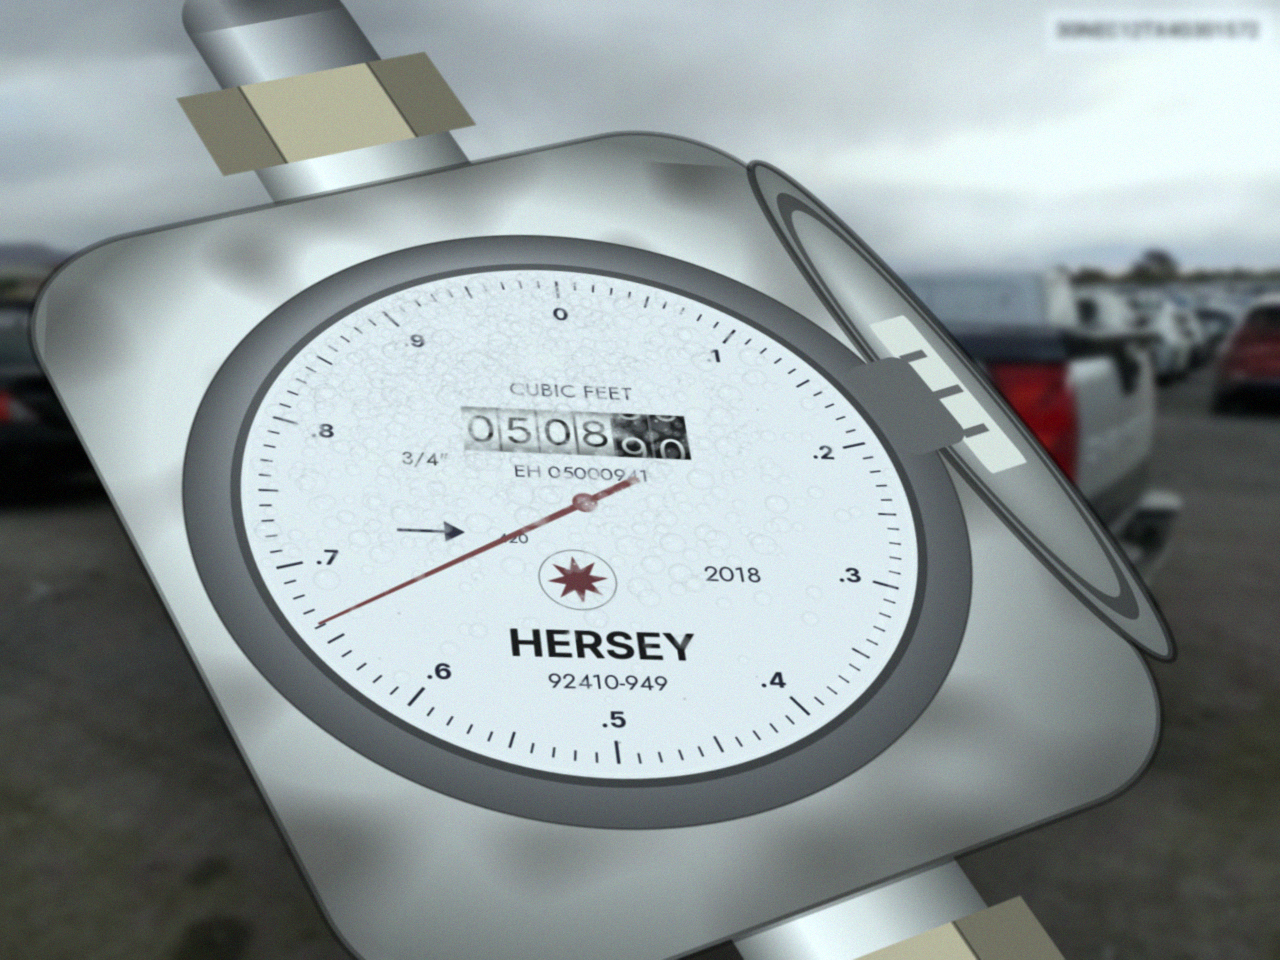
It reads value=50889.66 unit=ft³
